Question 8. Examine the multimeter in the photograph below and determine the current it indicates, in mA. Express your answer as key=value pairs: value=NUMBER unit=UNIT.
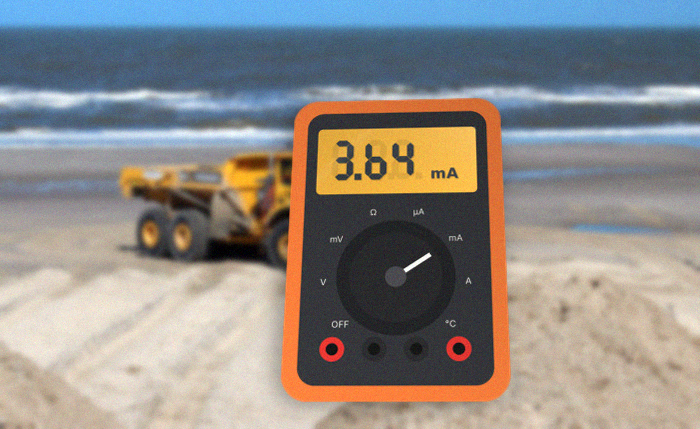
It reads value=3.64 unit=mA
